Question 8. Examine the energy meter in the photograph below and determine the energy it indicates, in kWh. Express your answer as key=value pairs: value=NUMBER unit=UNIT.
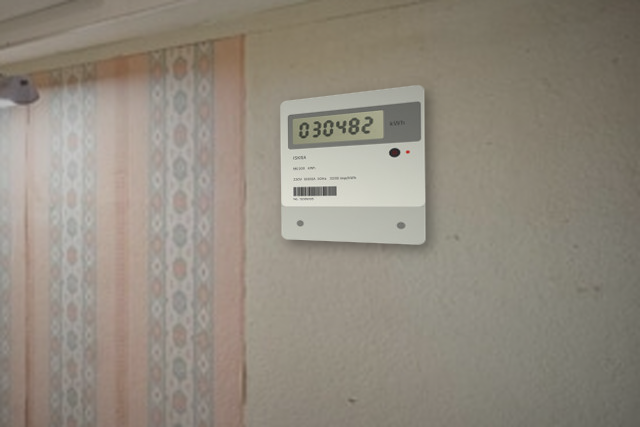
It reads value=30482 unit=kWh
